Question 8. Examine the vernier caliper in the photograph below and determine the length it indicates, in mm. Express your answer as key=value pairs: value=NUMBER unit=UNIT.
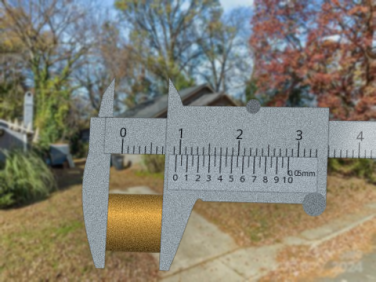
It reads value=9.4 unit=mm
